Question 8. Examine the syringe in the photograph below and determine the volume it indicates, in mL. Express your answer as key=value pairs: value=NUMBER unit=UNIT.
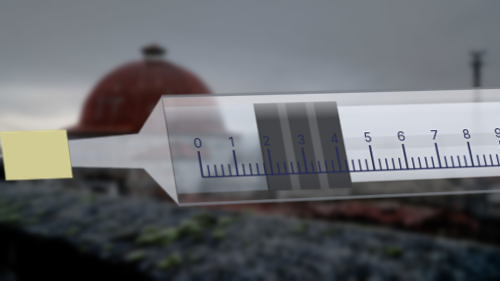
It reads value=1.8 unit=mL
